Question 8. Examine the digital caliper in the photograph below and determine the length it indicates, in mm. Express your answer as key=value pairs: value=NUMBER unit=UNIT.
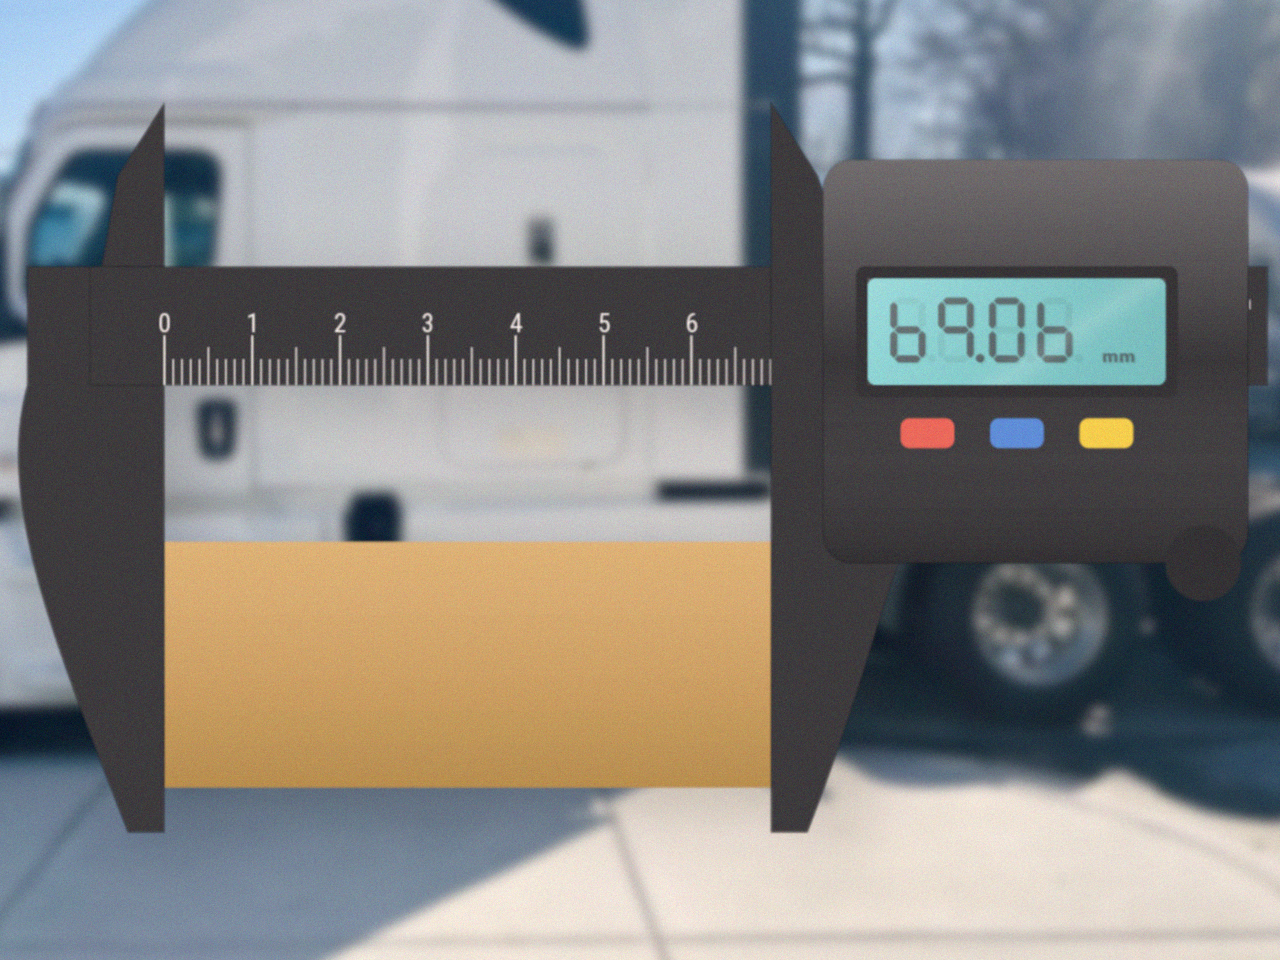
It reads value=69.06 unit=mm
